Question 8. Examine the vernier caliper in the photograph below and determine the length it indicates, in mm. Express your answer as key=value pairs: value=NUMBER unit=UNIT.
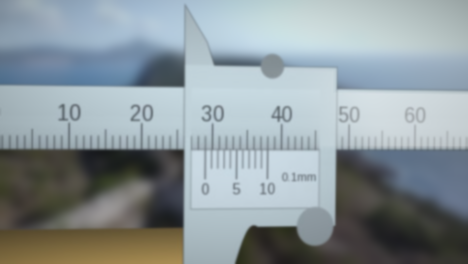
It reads value=29.0 unit=mm
